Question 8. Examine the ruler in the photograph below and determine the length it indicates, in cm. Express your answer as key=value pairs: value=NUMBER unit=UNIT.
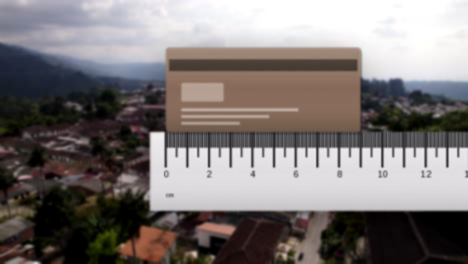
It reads value=9 unit=cm
